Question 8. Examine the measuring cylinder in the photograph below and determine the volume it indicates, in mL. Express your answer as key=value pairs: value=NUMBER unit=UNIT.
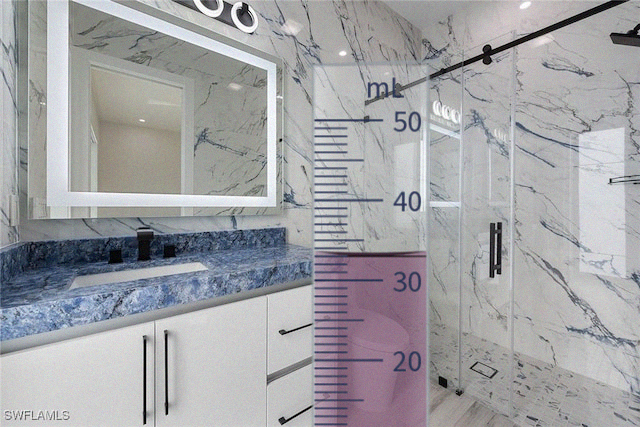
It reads value=33 unit=mL
